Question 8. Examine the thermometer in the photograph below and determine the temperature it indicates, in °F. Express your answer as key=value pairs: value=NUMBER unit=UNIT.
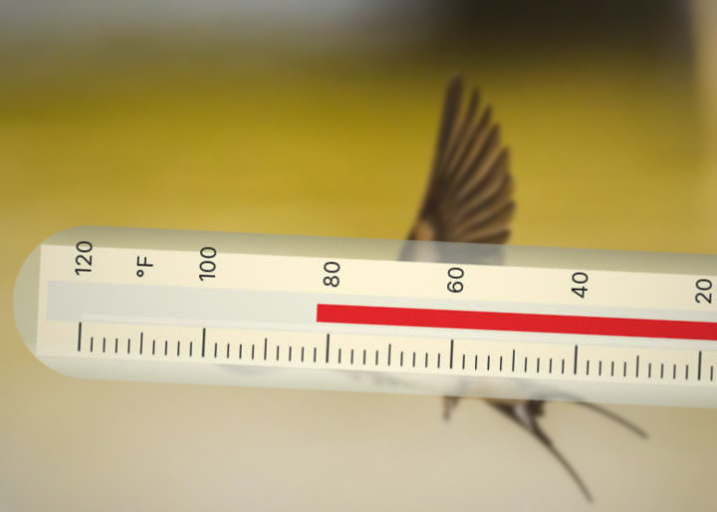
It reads value=82 unit=°F
